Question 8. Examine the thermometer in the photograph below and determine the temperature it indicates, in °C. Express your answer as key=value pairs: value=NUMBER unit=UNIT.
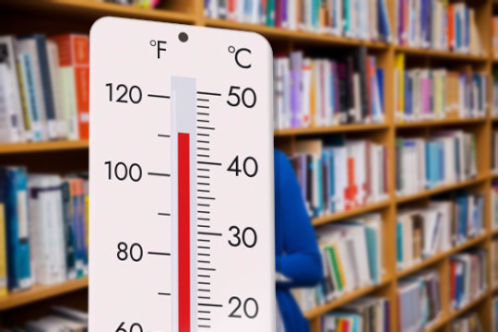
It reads value=44 unit=°C
